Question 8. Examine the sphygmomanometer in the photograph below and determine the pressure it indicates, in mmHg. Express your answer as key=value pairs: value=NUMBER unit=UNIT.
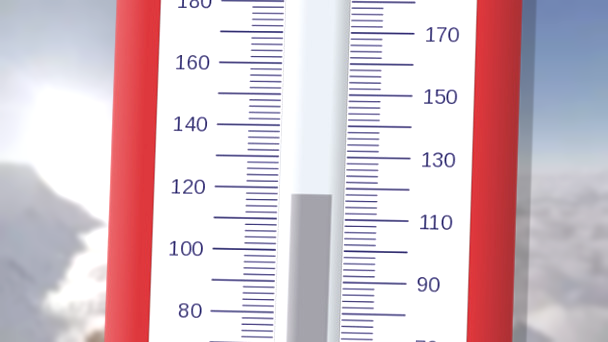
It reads value=118 unit=mmHg
